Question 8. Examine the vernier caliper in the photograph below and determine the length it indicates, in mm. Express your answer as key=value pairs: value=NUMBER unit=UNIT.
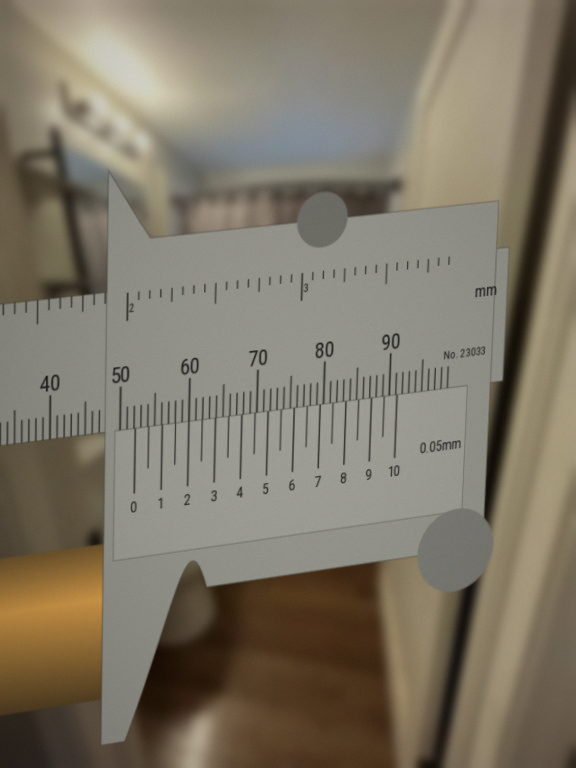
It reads value=52.2 unit=mm
